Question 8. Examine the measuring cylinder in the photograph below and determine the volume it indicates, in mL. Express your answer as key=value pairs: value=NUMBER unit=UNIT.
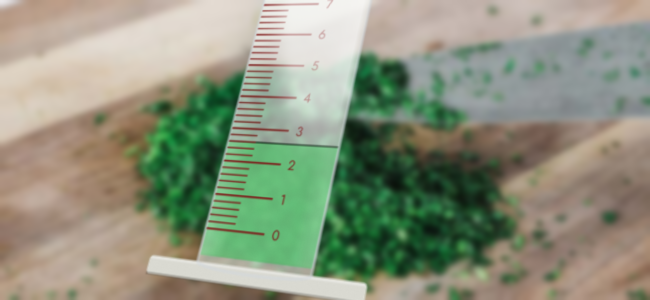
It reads value=2.6 unit=mL
